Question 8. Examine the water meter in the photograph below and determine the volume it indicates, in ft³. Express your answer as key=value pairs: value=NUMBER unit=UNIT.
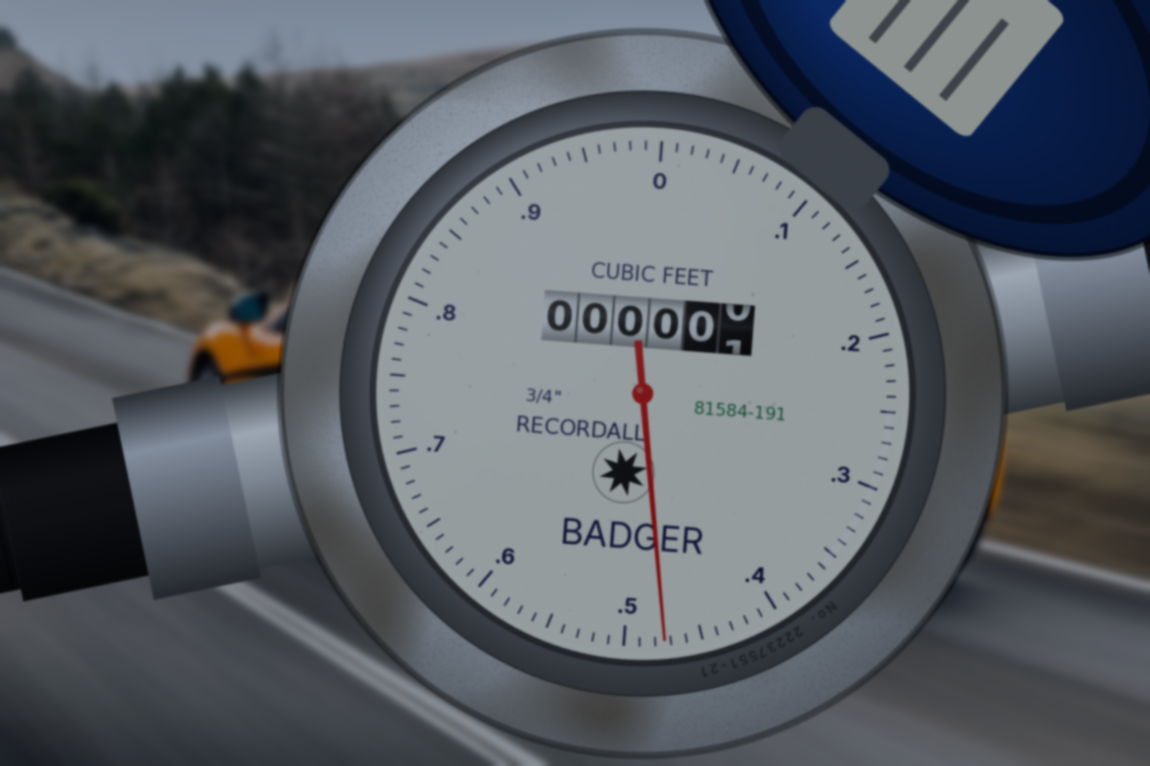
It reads value=0.47 unit=ft³
